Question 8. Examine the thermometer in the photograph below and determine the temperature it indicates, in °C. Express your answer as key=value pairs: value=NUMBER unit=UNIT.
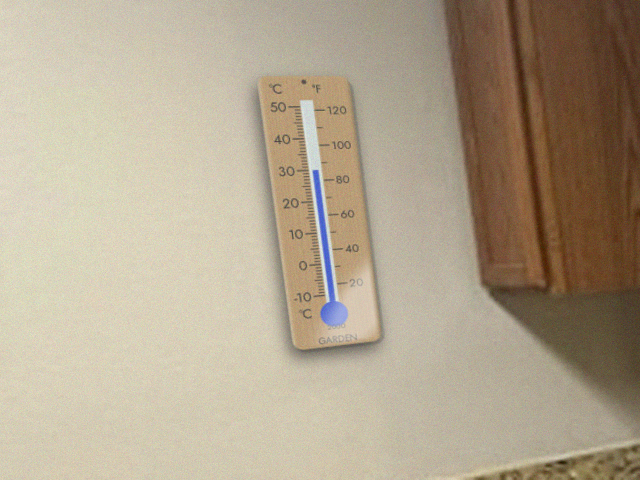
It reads value=30 unit=°C
